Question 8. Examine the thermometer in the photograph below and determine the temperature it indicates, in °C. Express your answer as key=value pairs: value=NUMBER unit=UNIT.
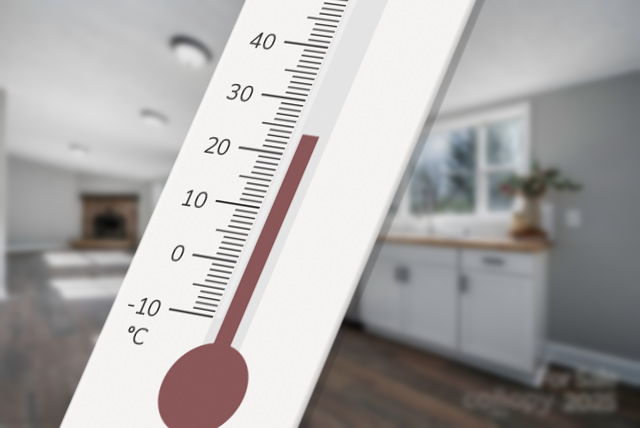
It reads value=24 unit=°C
